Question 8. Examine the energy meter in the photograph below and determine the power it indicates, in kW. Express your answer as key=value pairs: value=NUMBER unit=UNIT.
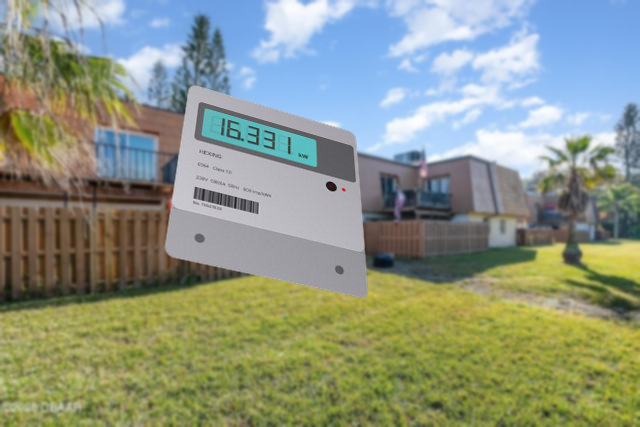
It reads value=16.331 unit=kW
